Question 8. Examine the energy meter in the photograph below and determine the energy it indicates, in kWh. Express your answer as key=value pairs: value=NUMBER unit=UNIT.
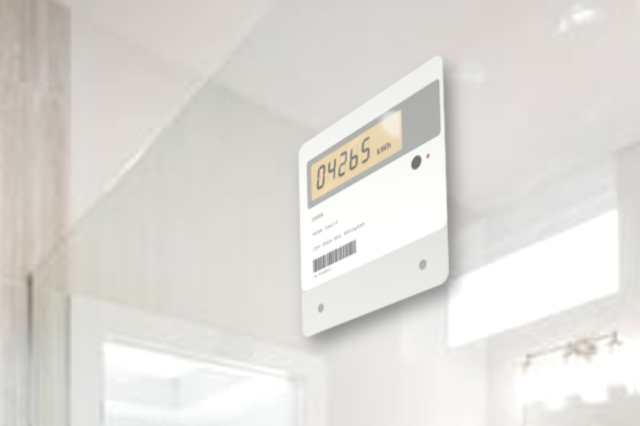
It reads value=4265 unit=kWh
